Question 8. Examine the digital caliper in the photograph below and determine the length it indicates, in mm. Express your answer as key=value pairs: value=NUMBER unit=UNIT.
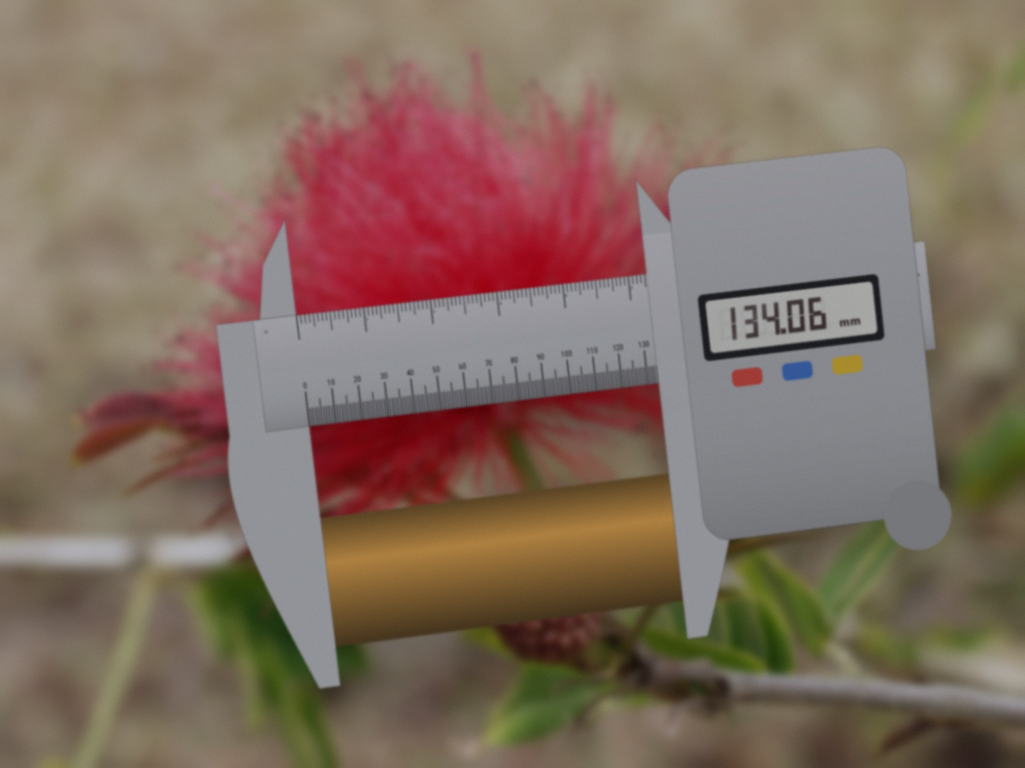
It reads value=134.06 unit=mm
